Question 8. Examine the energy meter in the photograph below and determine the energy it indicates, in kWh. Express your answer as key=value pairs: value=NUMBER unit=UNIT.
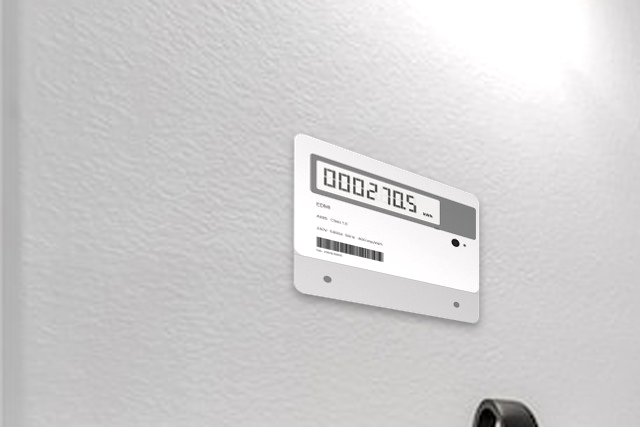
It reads value=270.5 unit=kWh
